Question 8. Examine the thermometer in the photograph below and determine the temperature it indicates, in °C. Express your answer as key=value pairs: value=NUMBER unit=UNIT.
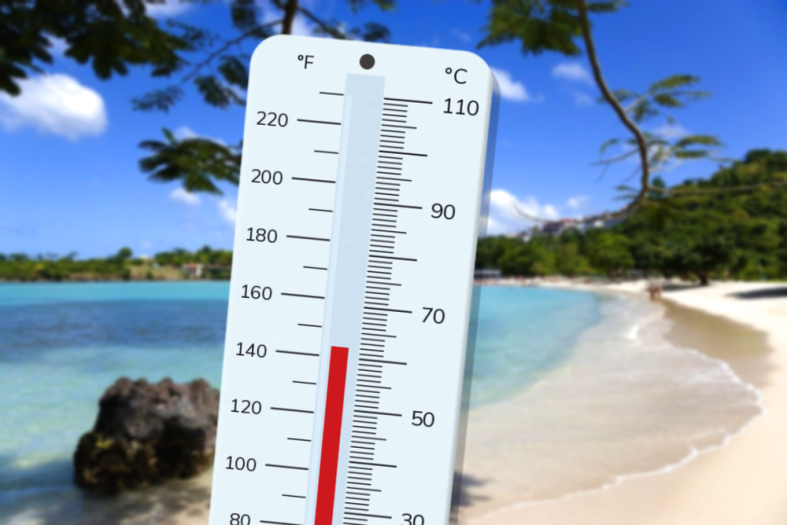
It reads value=62 unit=°C
